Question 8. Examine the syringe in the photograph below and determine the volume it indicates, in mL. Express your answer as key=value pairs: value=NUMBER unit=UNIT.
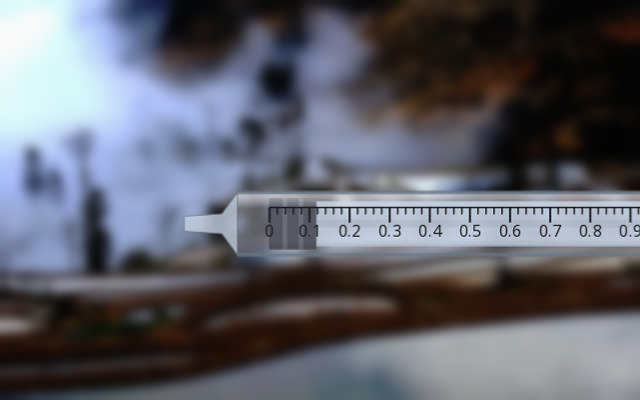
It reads value=0 unit=mL
